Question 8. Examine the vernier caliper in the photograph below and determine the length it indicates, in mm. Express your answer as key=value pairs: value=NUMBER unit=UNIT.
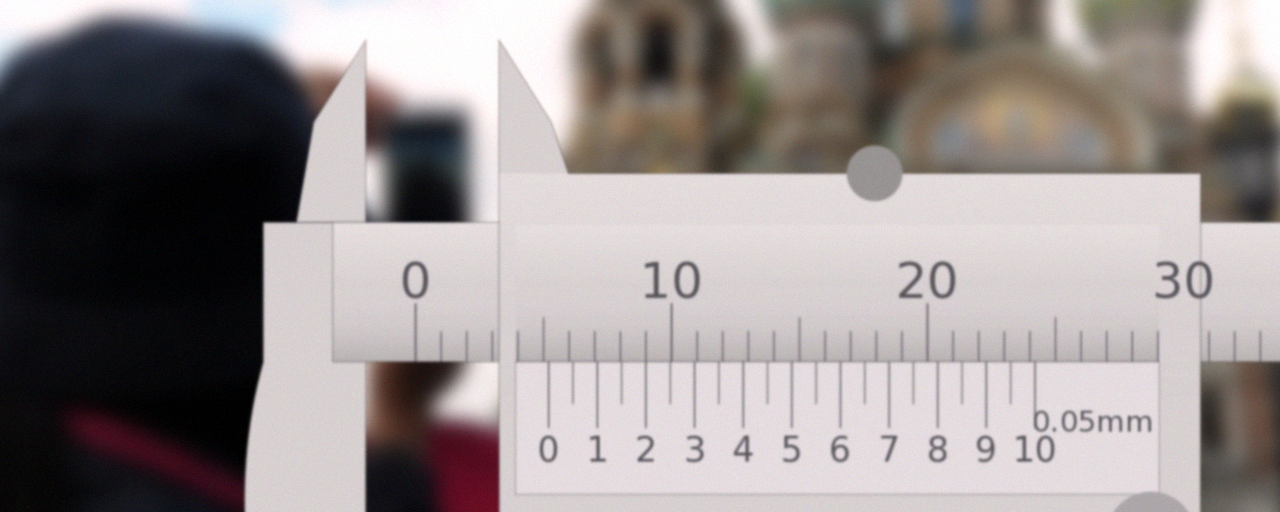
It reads value=5.2 unit=mm
